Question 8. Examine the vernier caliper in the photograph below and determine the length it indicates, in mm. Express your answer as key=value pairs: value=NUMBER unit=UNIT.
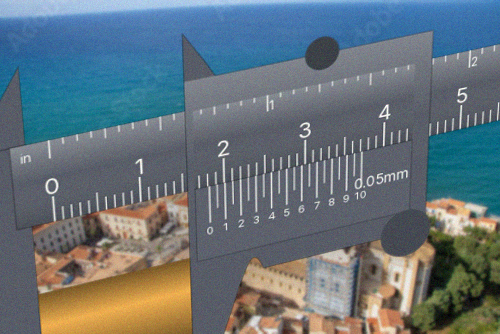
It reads value=18.2 unit=mm
